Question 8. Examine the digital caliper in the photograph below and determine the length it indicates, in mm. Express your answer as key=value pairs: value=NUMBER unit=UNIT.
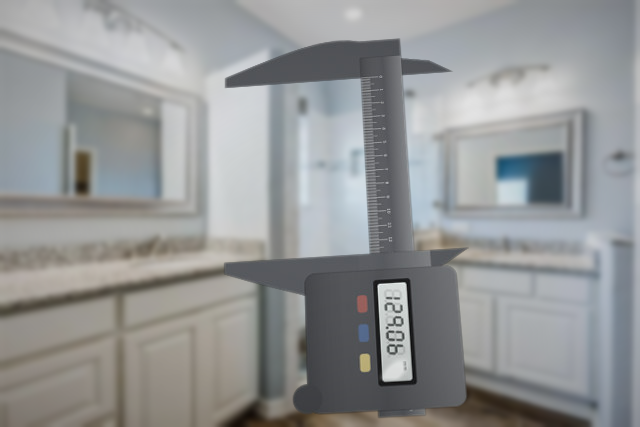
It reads value=129.06 unit=mm
